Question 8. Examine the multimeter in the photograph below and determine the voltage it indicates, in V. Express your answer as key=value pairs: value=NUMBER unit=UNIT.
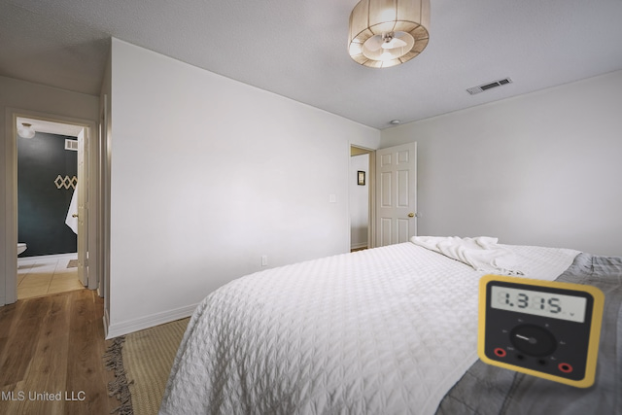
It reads value=1.315 unit=V
